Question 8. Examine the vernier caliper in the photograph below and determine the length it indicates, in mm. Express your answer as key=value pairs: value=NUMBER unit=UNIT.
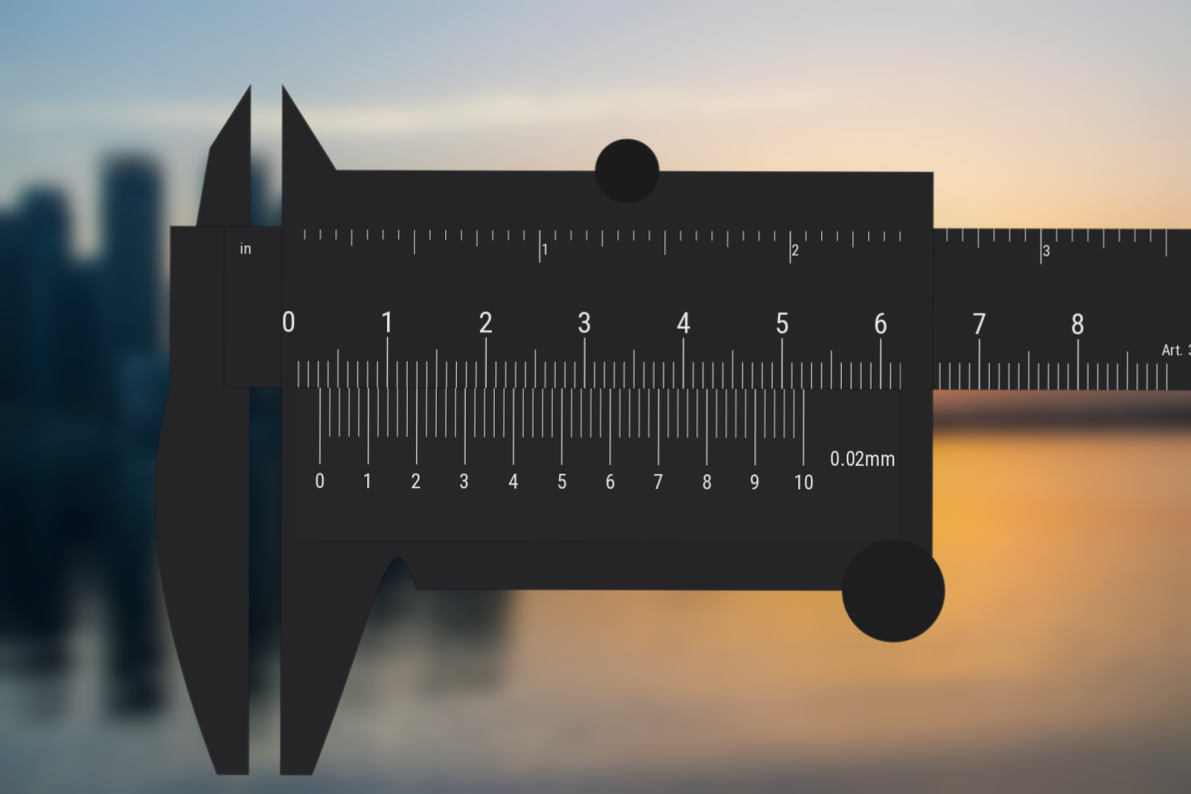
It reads value=3.2 unit=mm
